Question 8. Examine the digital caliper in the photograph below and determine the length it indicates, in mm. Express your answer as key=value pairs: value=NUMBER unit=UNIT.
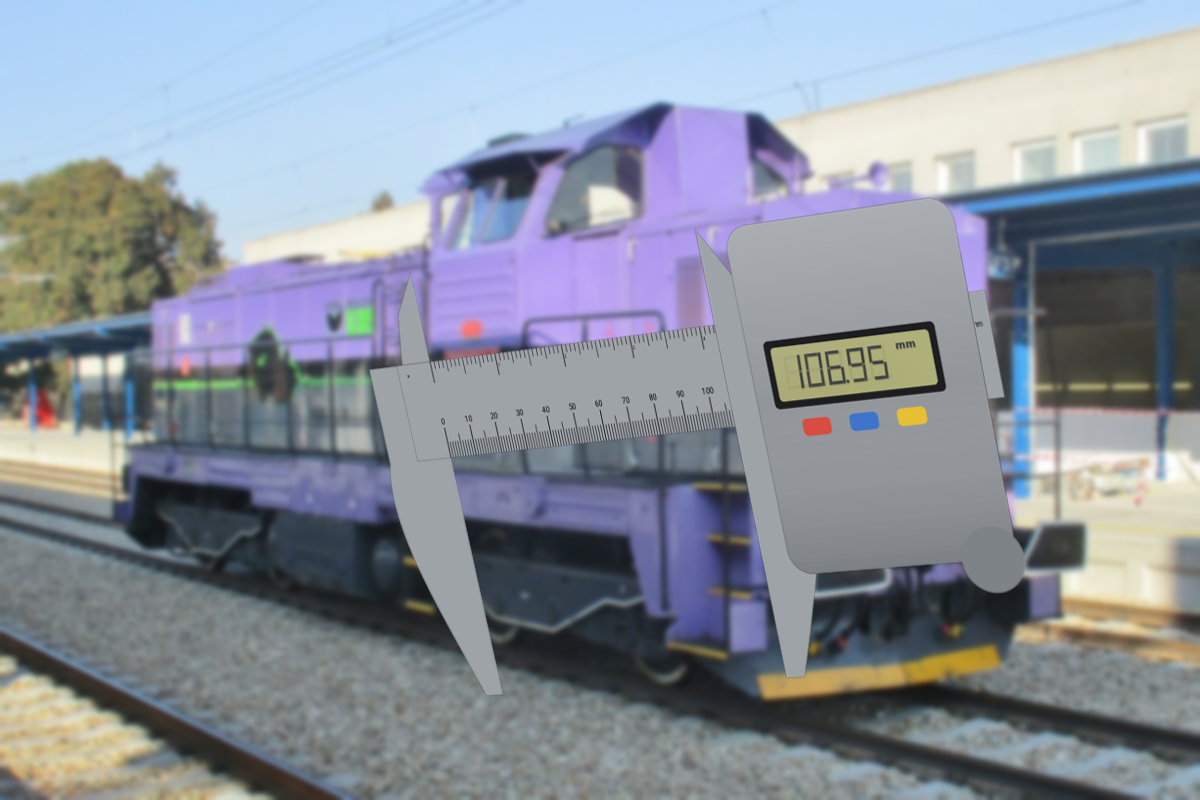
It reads value=106.95 unit=mm
